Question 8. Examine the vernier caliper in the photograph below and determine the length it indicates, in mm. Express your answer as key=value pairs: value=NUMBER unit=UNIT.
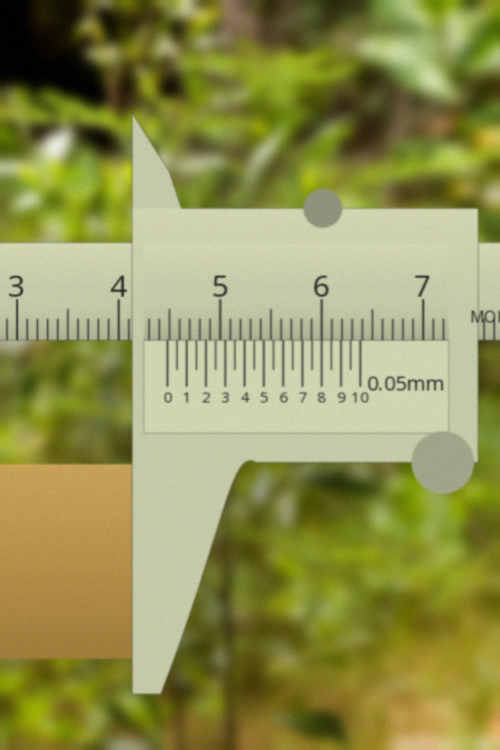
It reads value=44.8 unit=mm
